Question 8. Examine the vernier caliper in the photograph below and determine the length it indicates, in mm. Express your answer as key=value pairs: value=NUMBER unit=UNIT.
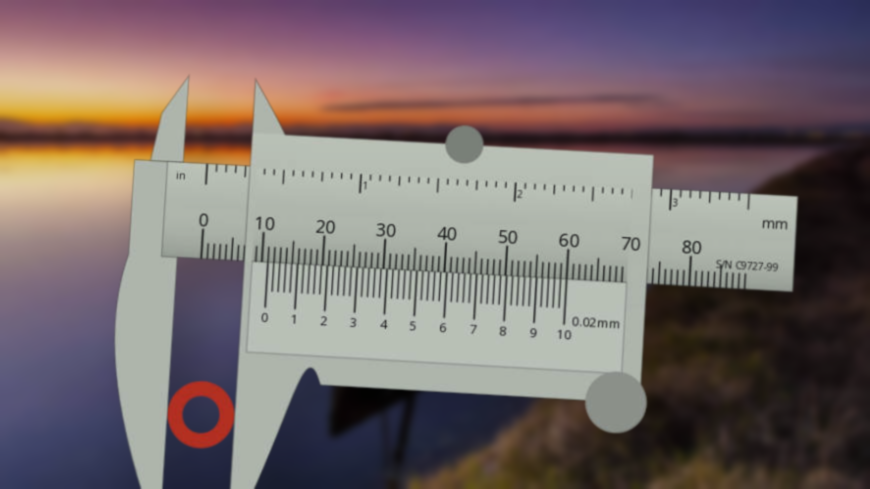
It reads value=11.0 unit=mm
